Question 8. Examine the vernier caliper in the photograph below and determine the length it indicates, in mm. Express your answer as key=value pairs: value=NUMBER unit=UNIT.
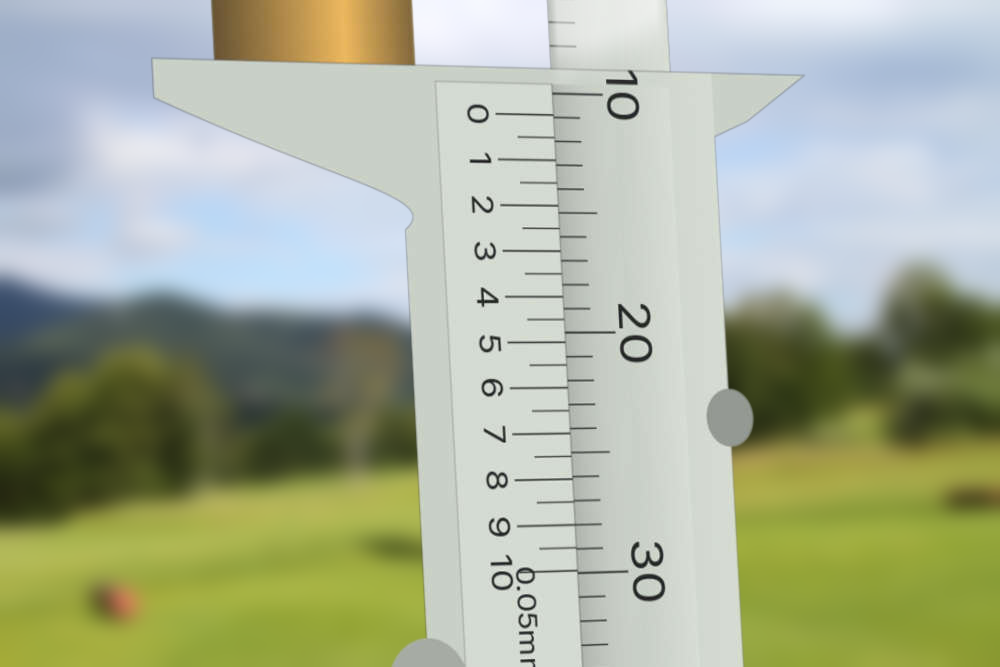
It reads value=10.9 unit=mm
